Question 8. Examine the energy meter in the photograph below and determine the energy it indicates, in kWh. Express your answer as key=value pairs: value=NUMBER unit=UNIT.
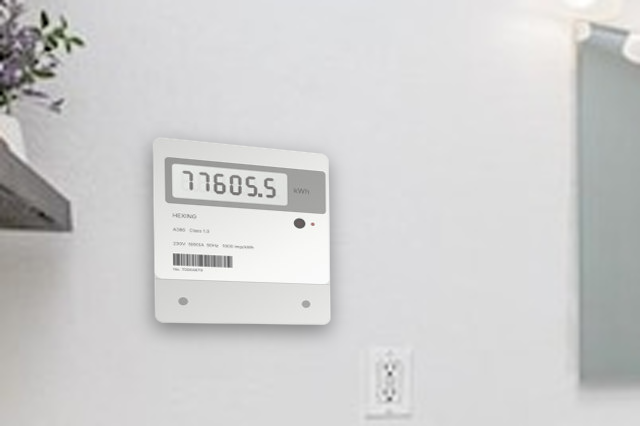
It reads value=77605.5 unit=kWh
